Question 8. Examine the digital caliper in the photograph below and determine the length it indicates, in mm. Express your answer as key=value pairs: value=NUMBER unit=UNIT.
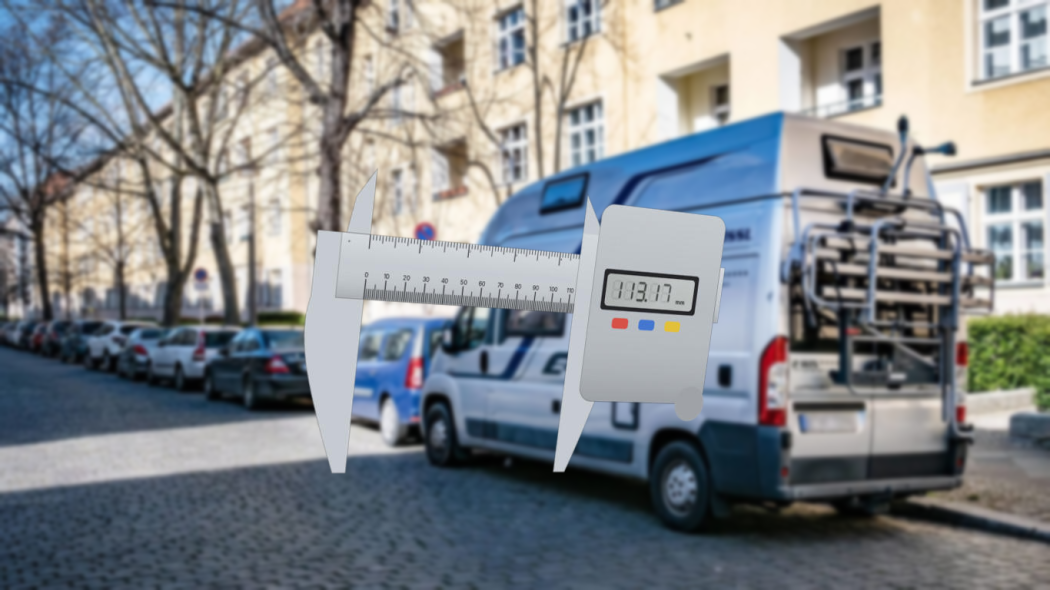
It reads value=113.17 unit=mm
